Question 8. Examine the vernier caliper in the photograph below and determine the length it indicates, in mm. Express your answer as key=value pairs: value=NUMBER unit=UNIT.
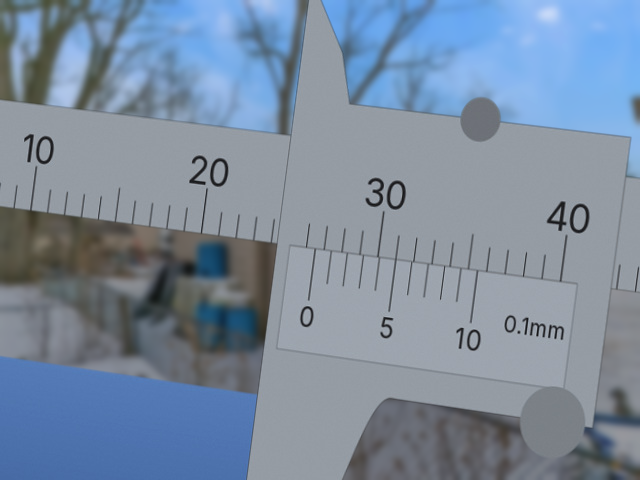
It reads value=26.5 unit=mm
